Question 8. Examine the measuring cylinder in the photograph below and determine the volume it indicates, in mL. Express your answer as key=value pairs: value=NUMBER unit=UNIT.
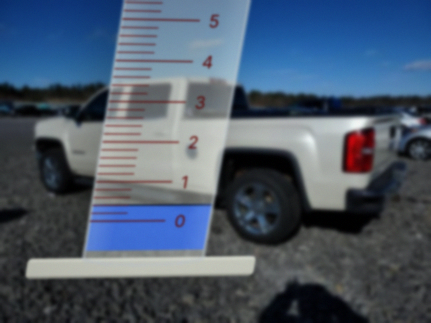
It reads value=0.4 unit=mL
